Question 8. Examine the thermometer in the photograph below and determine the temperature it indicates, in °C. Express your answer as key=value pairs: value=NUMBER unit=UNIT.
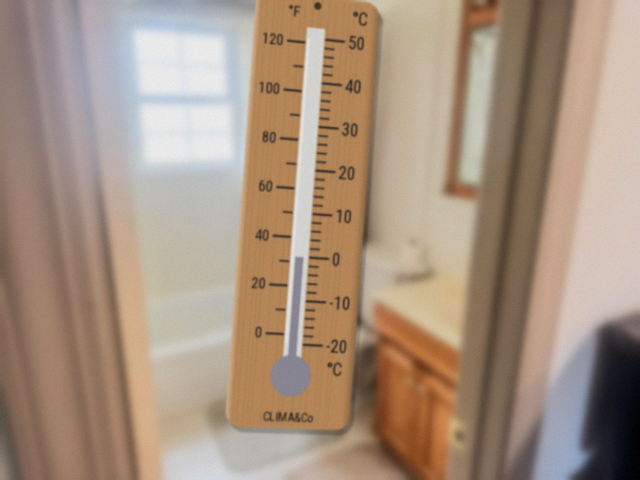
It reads value=0 unit=°C
